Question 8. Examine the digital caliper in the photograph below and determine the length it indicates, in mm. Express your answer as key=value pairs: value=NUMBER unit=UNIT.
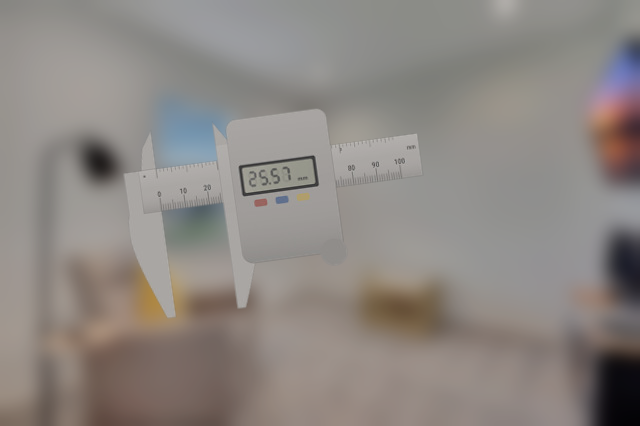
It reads value=25.57 unit=mm
